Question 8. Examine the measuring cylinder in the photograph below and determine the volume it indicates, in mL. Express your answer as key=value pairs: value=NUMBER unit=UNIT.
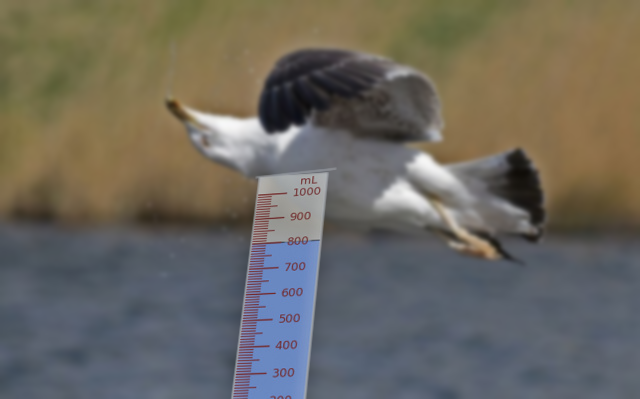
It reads value=800 unit=mL
